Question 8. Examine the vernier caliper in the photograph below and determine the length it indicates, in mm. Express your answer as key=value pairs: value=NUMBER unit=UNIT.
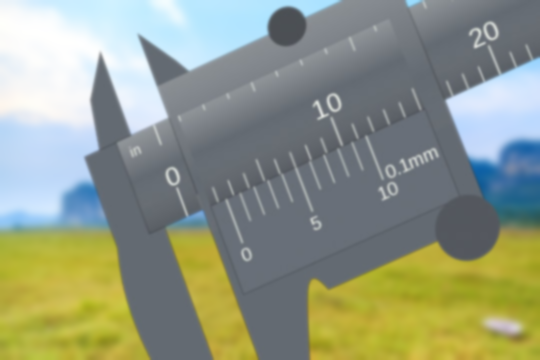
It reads value=2.5 unit=mm
